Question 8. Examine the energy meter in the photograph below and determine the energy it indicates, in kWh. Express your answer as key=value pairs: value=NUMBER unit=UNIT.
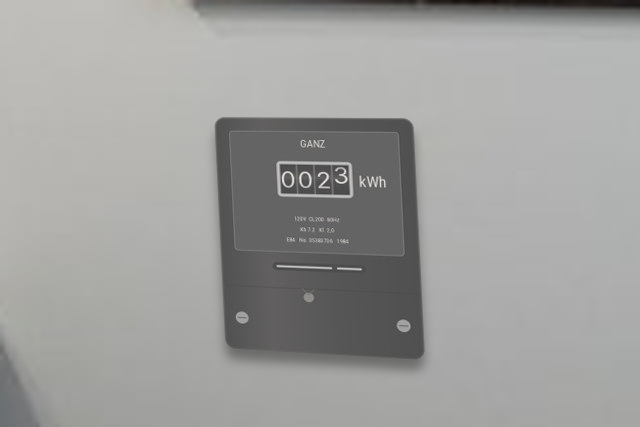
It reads value=23 unit=kWh
